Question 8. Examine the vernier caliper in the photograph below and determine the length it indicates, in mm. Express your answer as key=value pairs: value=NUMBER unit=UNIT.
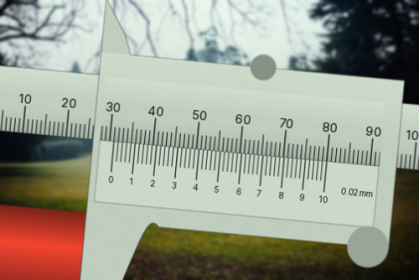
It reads value=31.0 unit=mm
